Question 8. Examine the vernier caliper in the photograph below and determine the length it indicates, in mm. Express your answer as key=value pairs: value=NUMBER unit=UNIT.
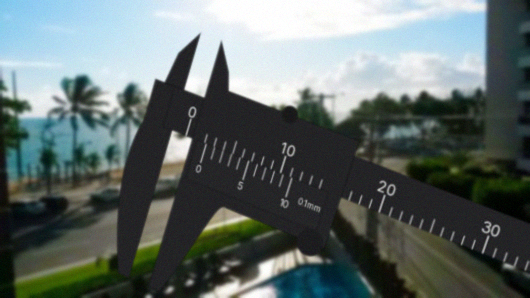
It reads value=2.2 unit=mm
